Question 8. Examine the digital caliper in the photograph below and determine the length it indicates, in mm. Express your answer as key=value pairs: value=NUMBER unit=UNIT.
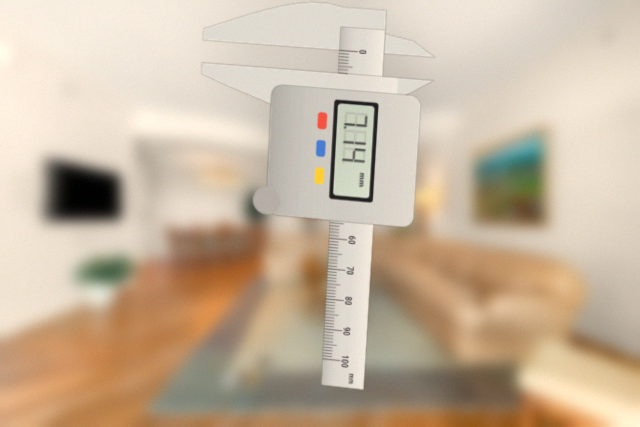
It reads value=7.14 unit=mm
